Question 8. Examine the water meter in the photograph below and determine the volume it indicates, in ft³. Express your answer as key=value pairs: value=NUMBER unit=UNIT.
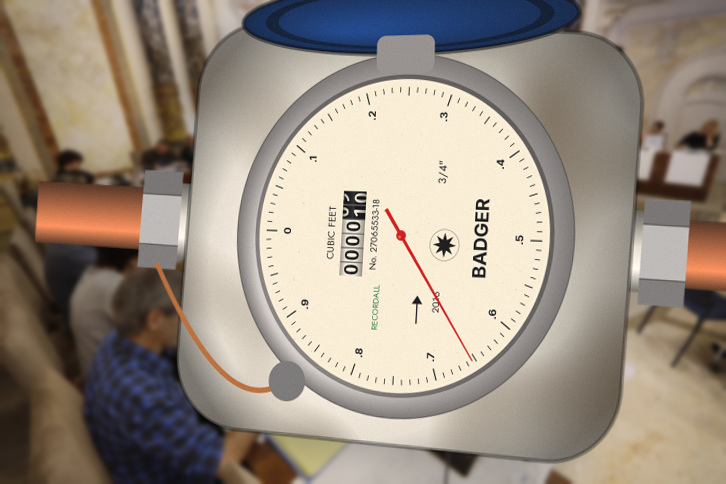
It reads value=9.65 unit=ft³
